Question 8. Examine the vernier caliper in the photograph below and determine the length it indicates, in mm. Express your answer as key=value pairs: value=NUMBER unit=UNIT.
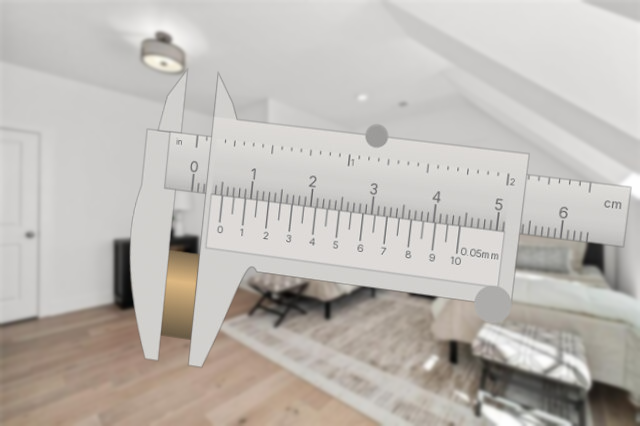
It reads value=5.2 unit=mm
